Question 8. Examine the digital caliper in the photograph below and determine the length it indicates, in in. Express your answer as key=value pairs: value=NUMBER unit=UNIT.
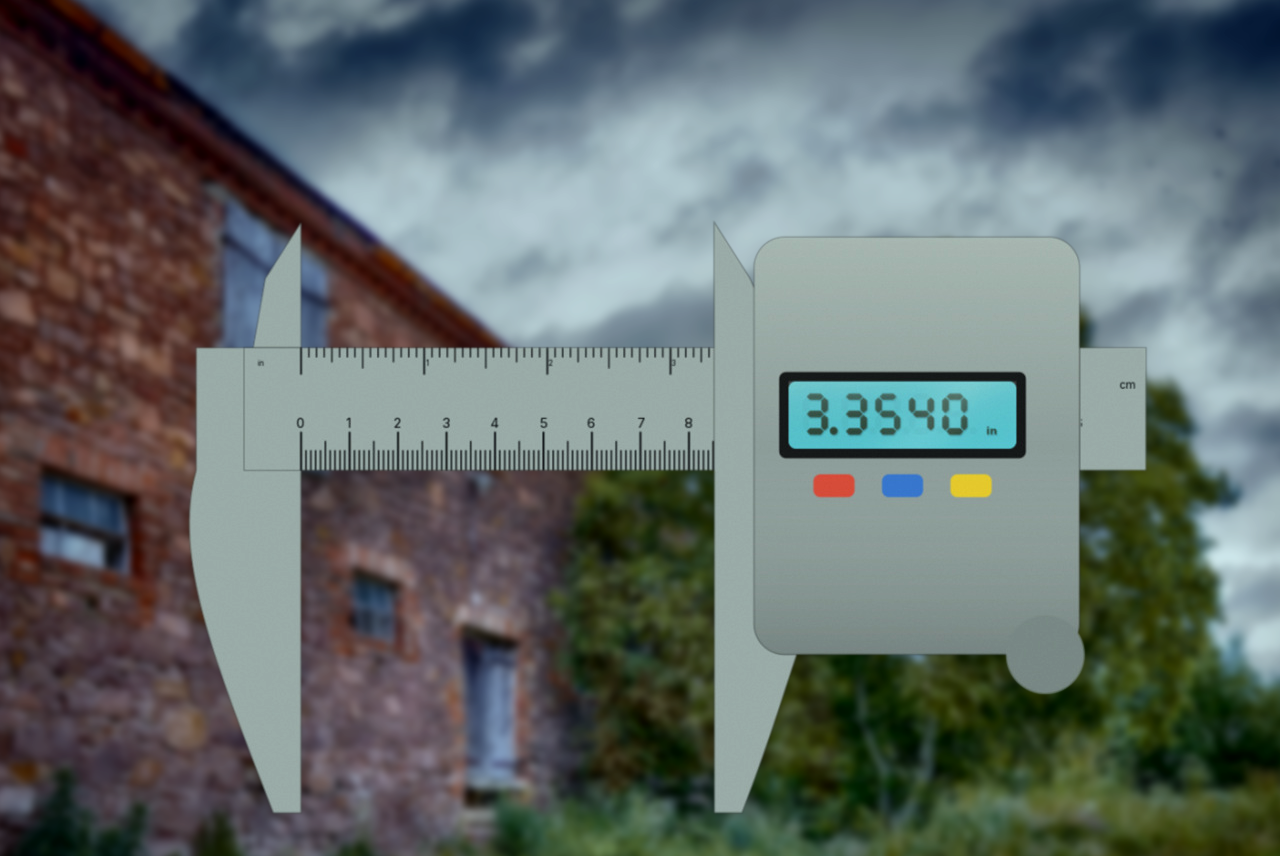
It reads value=3.3540 unit=in
